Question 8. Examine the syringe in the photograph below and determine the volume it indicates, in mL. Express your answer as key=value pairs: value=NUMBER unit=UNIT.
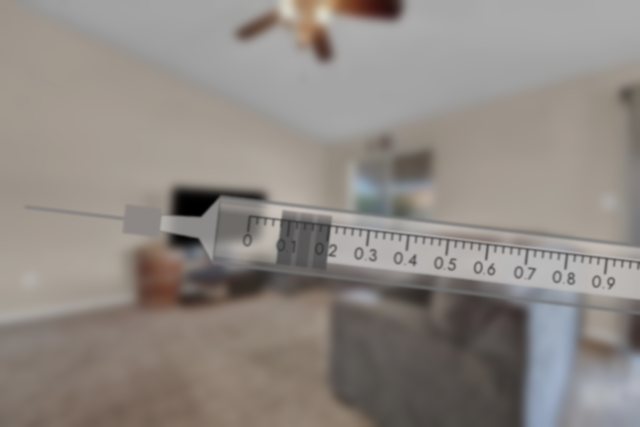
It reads value=0.08 unit=mL
